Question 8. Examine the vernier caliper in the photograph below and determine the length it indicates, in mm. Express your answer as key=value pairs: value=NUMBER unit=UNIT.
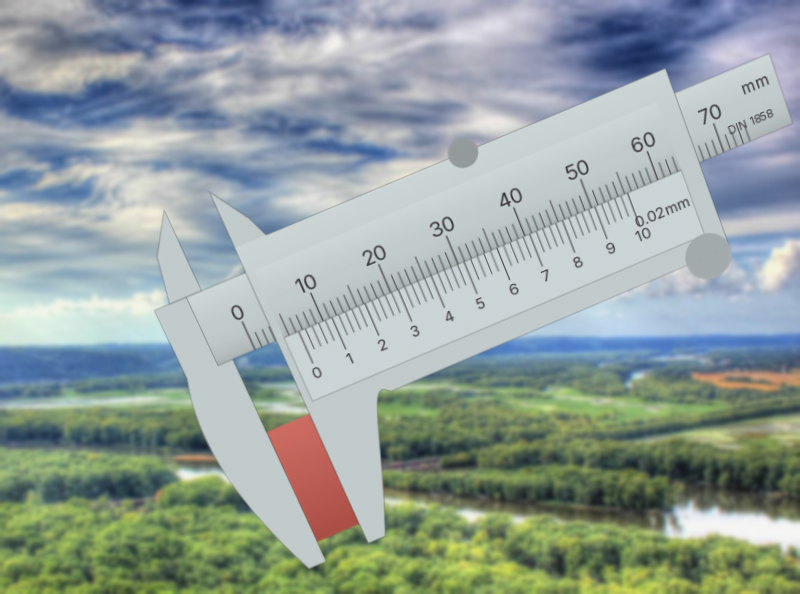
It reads value=6.4 unit=mm
